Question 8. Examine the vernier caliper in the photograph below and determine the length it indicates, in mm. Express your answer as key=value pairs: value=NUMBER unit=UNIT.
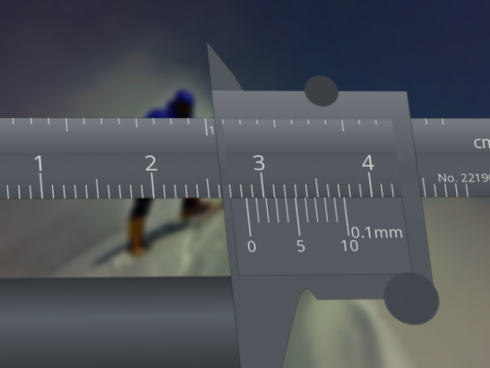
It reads value=28.4 unit=mm
